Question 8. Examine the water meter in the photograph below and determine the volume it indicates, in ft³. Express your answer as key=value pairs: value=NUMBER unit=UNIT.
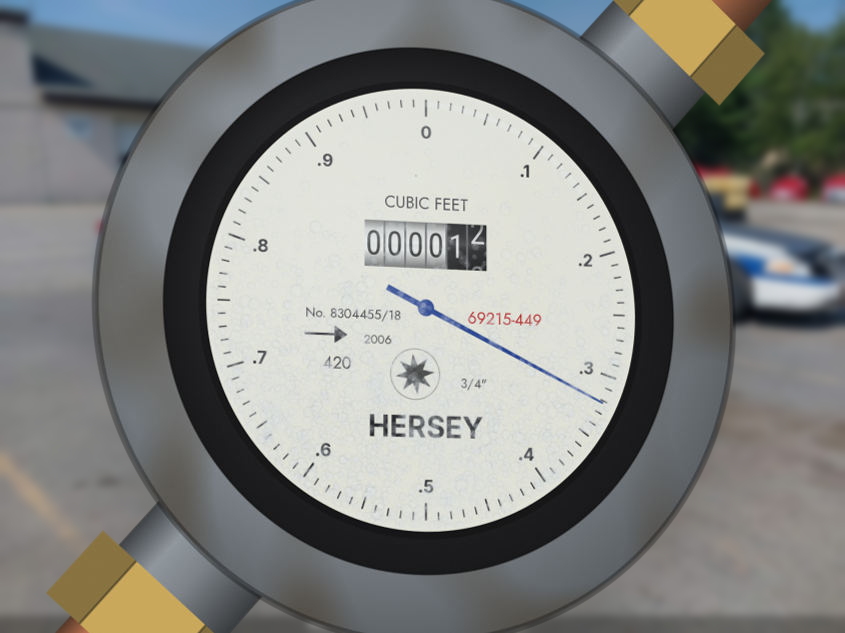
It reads value=12.32 unit=ft³
